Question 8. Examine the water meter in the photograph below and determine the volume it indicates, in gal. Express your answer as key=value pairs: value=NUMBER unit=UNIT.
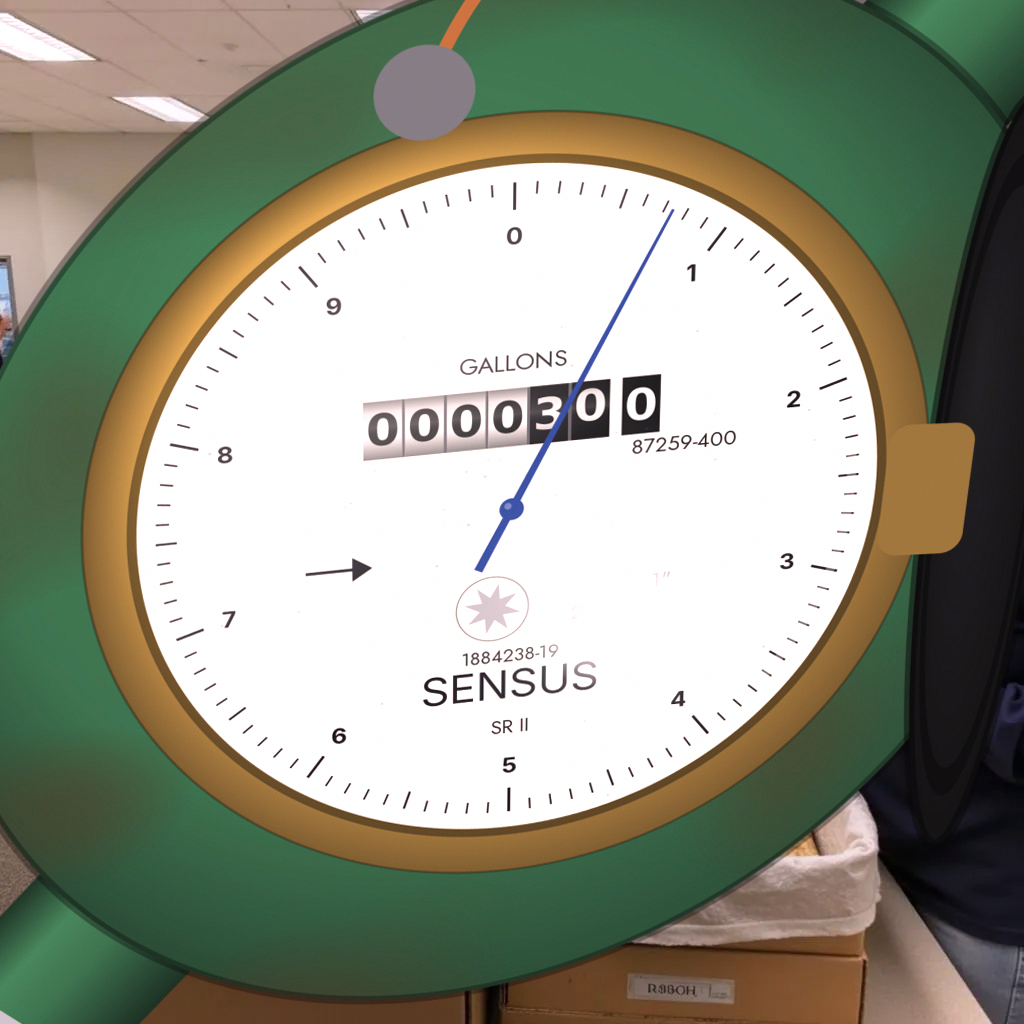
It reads value=300.7 unit=gal
